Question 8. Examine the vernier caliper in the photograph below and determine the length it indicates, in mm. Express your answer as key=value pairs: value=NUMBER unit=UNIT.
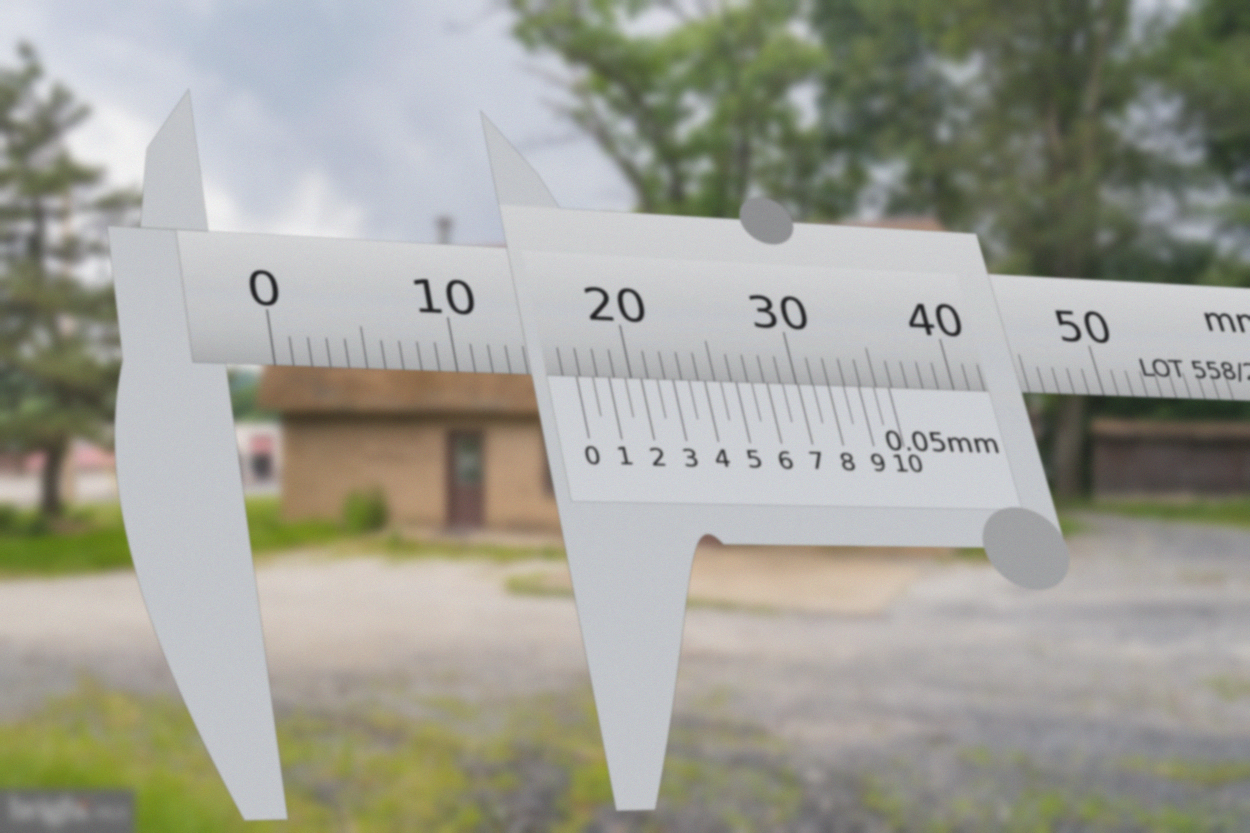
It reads value=16.8 unit=mm
